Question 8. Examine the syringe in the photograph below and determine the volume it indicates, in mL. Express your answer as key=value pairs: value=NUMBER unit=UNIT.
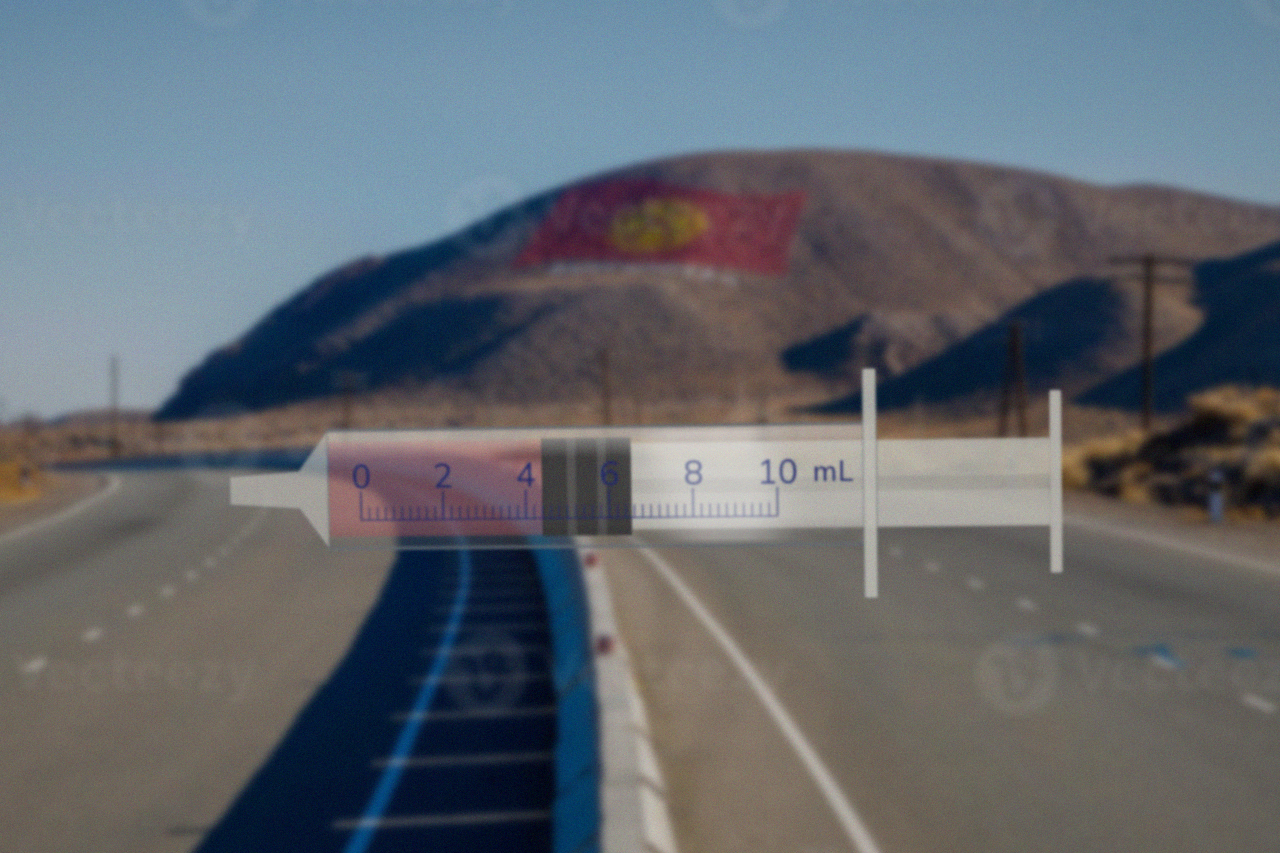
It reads value=4.4 unit=mL
